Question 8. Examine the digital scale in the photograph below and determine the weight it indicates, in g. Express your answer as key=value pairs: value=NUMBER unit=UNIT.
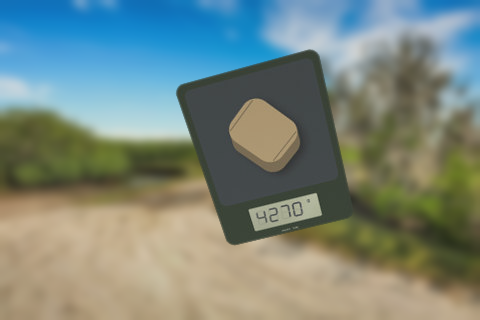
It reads value=4270 unit=g
